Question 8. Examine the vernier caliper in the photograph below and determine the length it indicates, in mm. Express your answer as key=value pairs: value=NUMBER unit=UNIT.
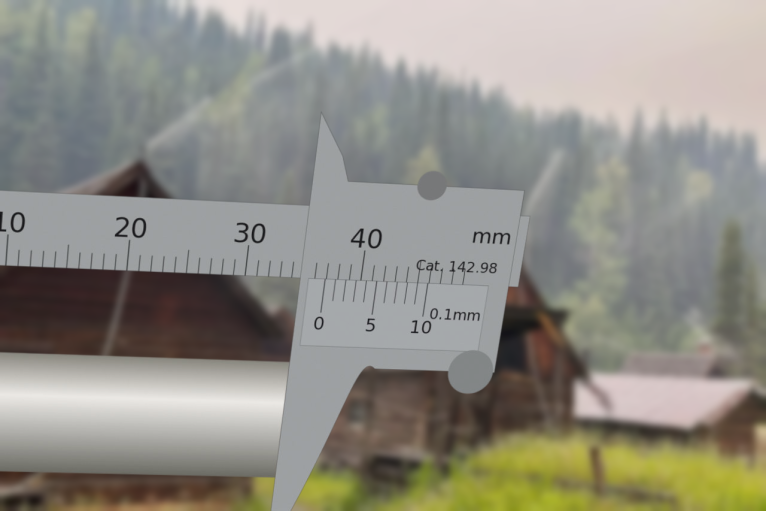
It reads value=36.9 unit=mm
